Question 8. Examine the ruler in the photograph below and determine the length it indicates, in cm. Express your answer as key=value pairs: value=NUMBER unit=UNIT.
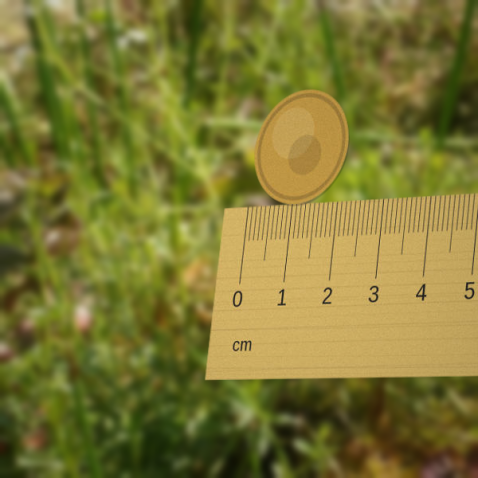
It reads value=2.1 unit=cm
